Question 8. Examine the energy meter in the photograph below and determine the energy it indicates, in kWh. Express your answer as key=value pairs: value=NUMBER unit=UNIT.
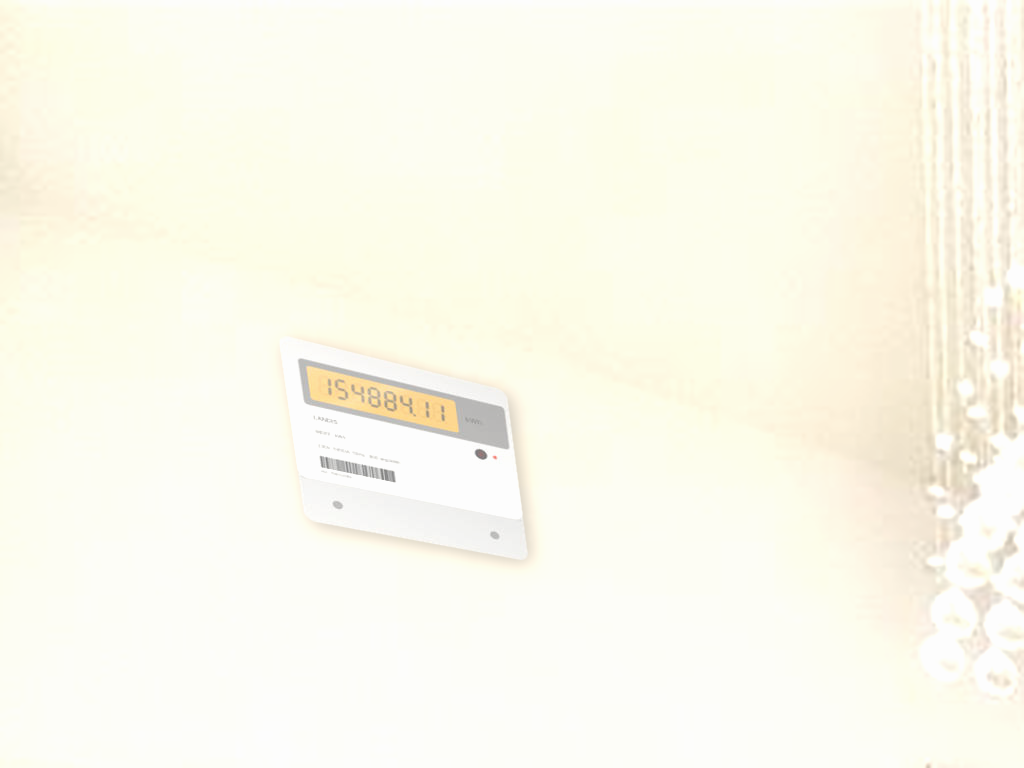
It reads value=154884.11 unit=kWh
